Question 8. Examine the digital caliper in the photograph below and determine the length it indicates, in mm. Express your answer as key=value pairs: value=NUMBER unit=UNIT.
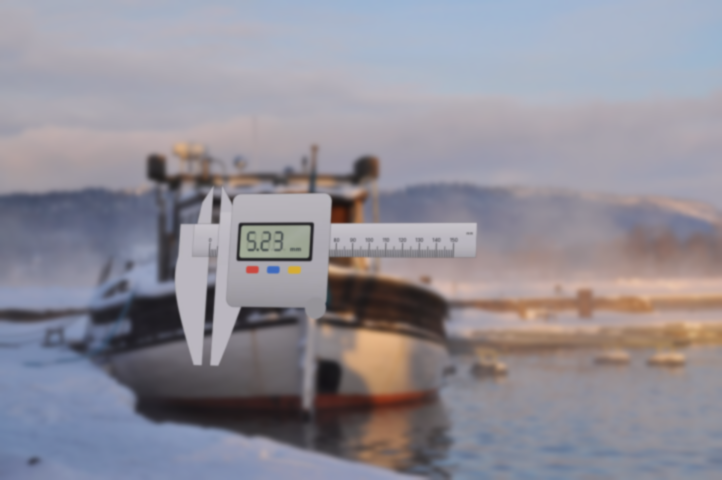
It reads value=5.23 unit=mm
